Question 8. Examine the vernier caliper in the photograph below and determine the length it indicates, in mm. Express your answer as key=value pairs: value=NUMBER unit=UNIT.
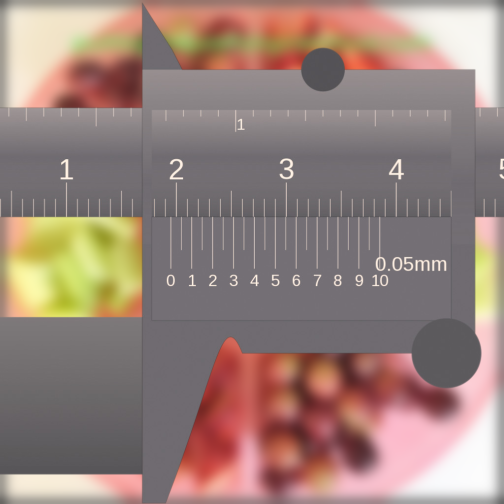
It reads value=19.5 unit=mm
